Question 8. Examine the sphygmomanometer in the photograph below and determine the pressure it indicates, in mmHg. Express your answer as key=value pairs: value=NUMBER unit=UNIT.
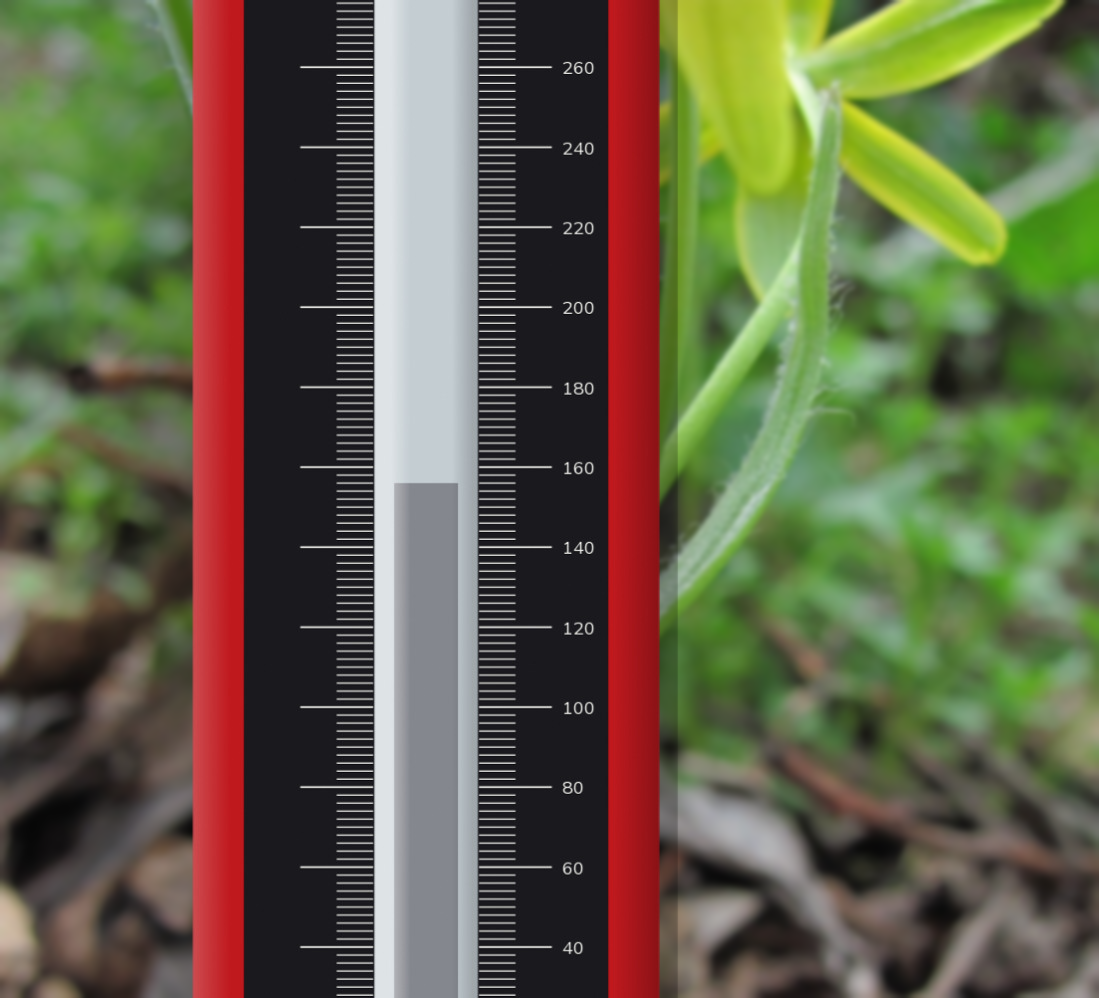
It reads value=156 unit=mmHg
